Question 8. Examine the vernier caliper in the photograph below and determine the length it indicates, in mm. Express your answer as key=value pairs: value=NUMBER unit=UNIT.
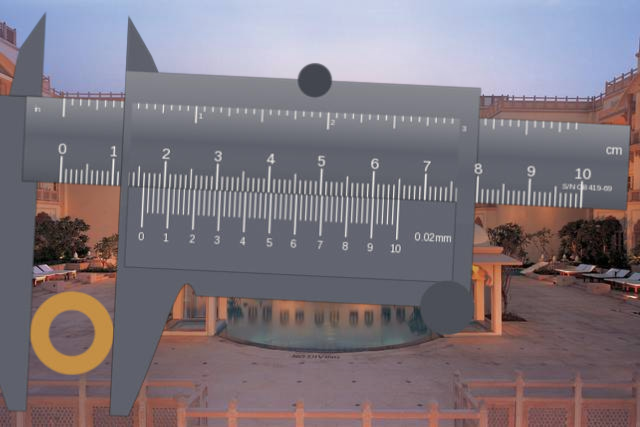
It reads value=16.0 unit=mm
